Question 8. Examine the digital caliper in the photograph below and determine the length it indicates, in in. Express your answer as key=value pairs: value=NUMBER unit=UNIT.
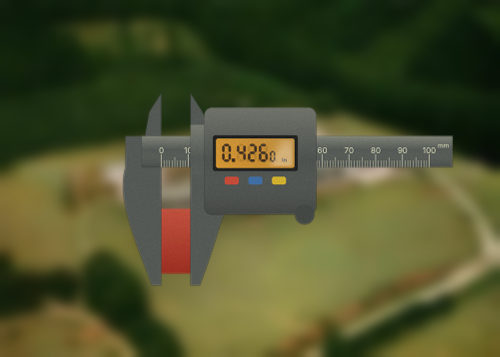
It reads value=0.4260 unit=in
